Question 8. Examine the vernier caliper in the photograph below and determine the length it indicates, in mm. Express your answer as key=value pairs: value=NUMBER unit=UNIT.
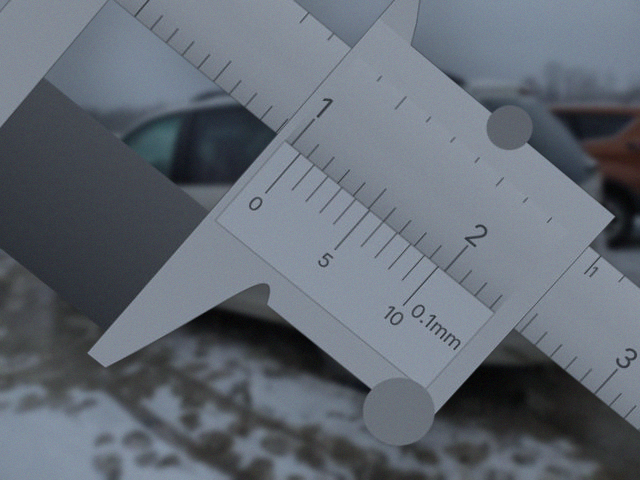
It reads value=10.6 unit=mm
